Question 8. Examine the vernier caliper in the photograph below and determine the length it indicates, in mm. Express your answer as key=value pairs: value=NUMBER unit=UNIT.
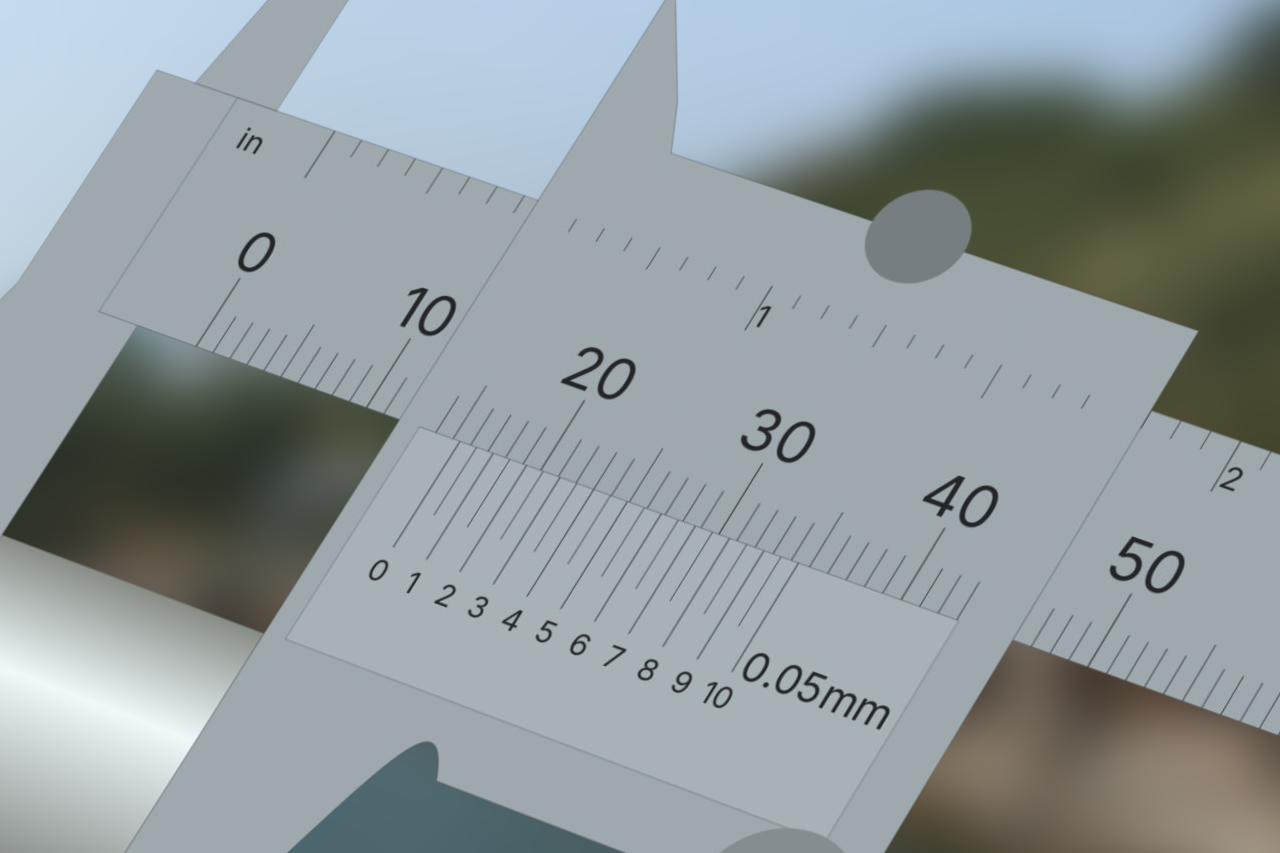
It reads value=15.4 unit=mm
